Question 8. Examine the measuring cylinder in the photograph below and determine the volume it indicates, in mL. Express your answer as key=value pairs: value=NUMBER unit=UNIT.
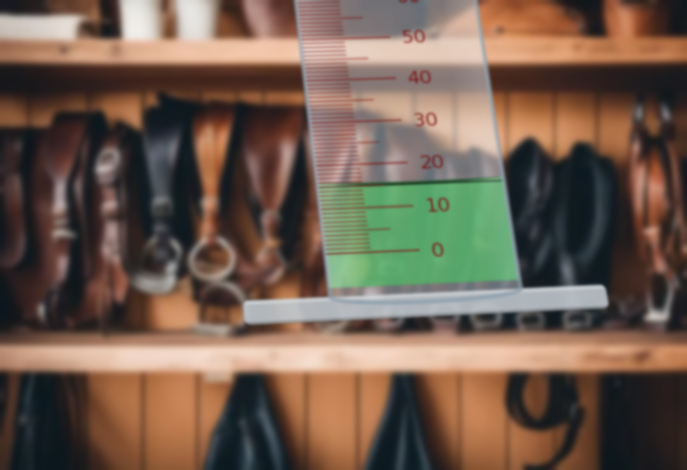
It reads value=15 unit=mL
